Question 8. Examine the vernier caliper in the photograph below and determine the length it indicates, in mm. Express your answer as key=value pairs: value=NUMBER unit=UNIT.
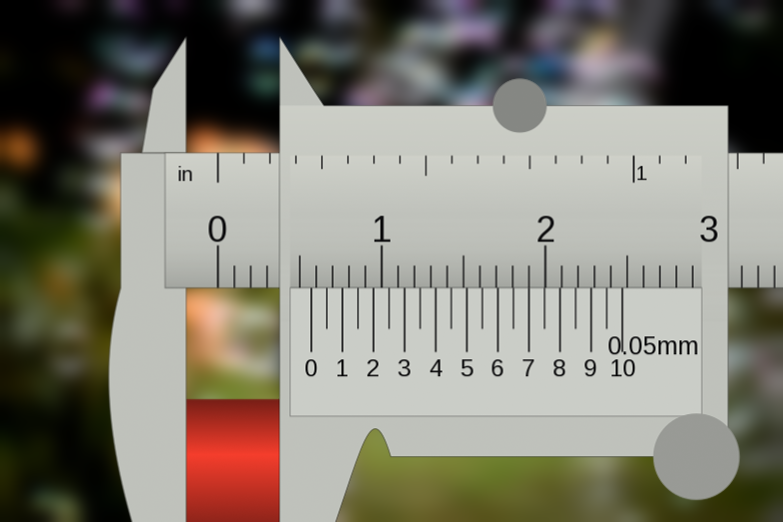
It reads value=5.7 unit=mm
